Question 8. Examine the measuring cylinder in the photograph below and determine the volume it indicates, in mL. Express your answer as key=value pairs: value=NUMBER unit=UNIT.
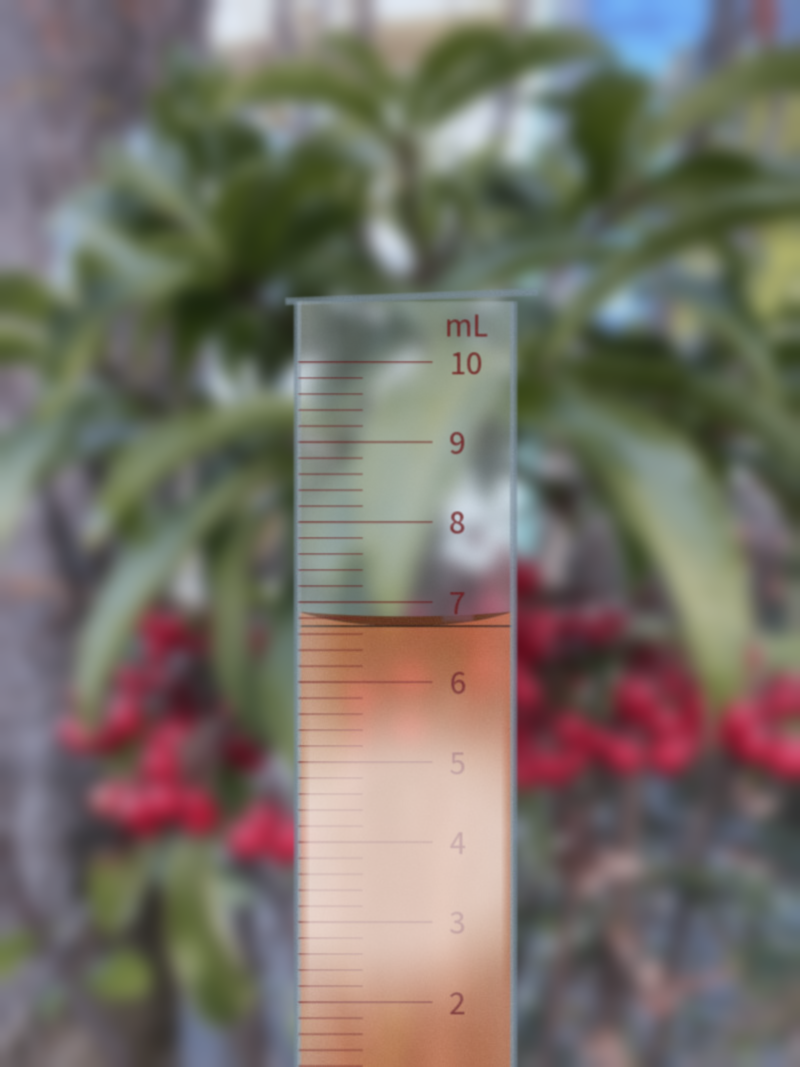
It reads value=6.7 unit=mL
